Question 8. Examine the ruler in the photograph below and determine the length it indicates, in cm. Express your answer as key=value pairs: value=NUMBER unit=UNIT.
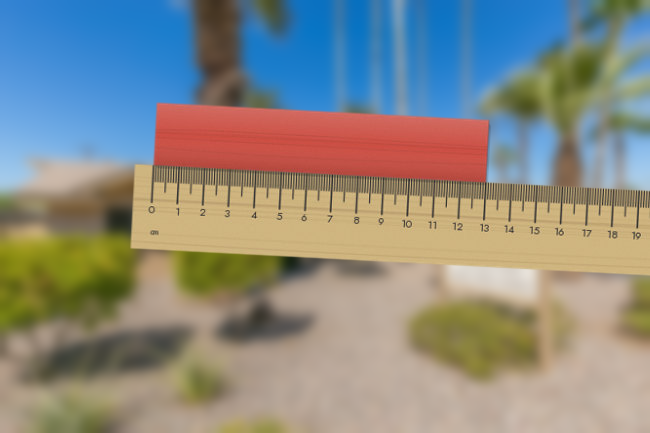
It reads value=13 unit=cm
